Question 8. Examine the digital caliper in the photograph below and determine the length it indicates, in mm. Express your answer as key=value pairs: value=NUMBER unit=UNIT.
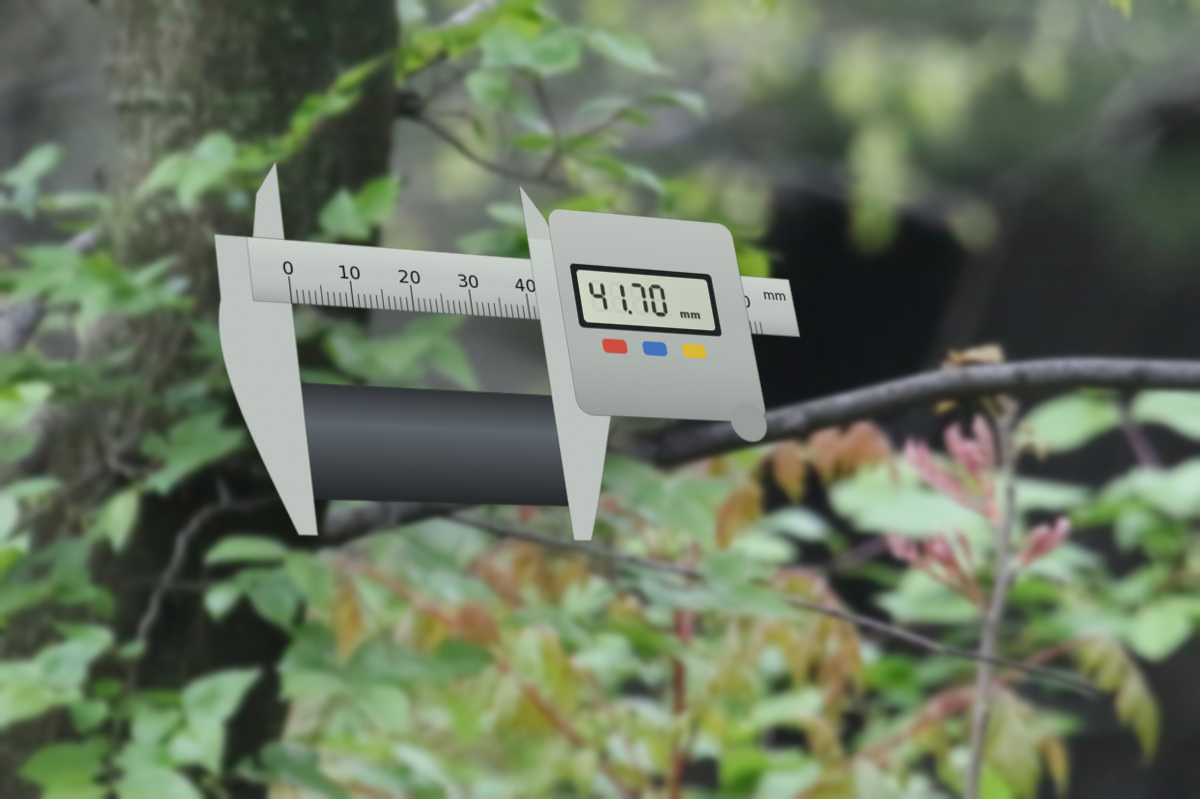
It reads value=41.70 unit=mm
